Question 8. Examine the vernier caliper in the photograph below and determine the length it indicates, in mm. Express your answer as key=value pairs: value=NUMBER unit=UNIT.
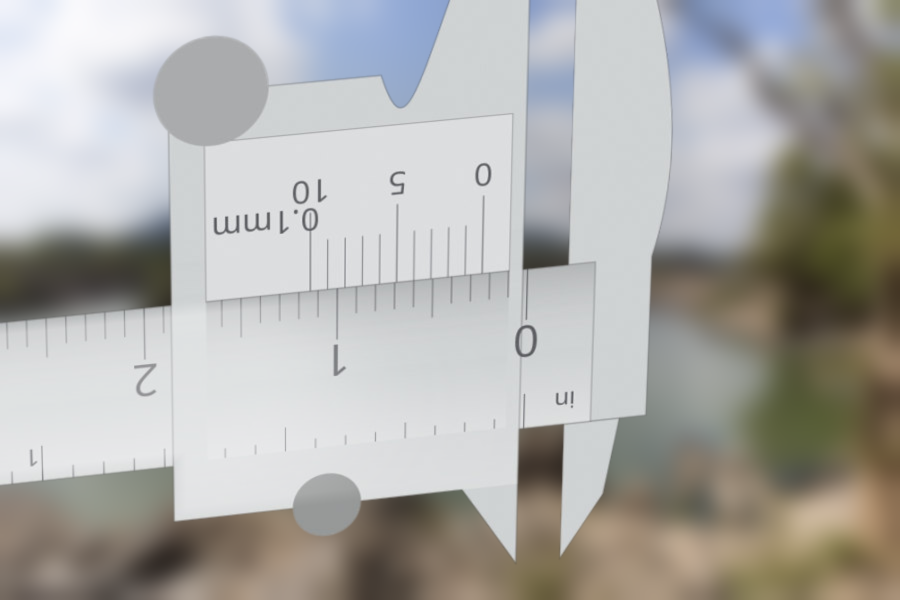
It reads value=2.4 unit=mm
